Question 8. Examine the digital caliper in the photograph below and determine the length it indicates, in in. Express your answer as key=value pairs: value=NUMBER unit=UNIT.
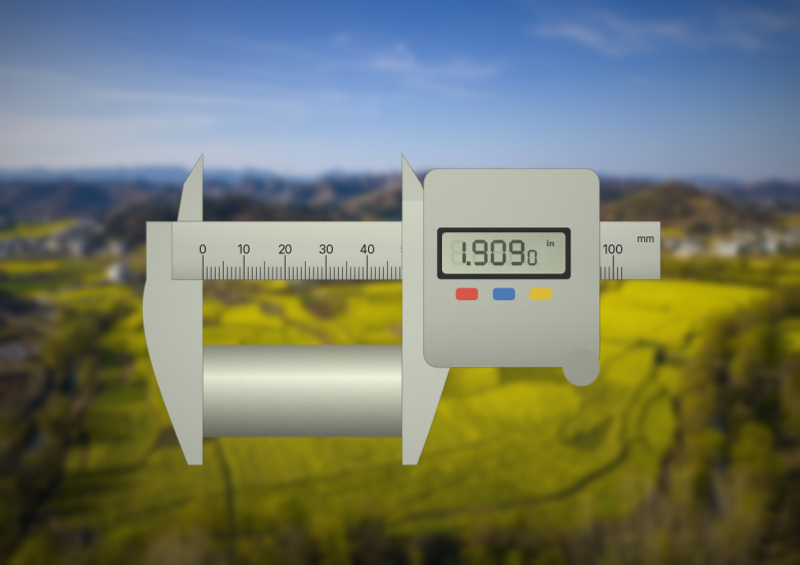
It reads value=1.9090 unit=in
